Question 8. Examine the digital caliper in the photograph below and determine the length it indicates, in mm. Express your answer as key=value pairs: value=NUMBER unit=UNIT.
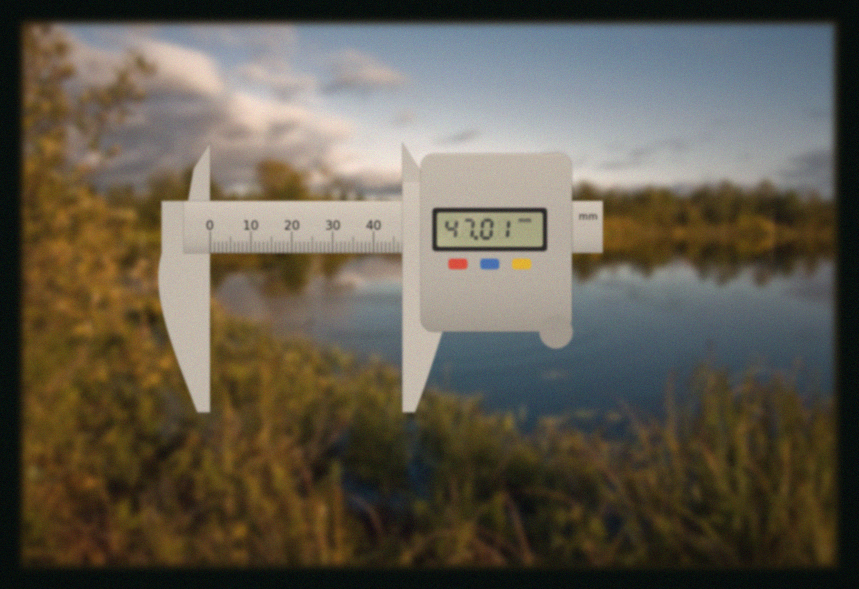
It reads value=47.01 unit=mm
